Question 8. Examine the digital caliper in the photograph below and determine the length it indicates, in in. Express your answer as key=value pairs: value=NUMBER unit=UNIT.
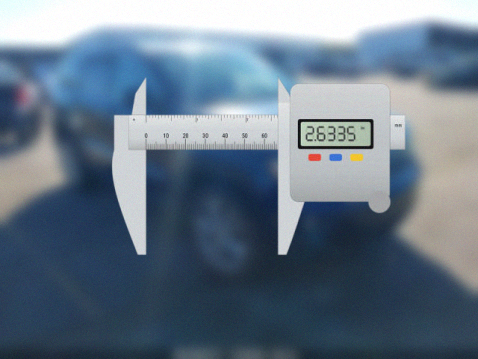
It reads value=2.6335 unit=in
